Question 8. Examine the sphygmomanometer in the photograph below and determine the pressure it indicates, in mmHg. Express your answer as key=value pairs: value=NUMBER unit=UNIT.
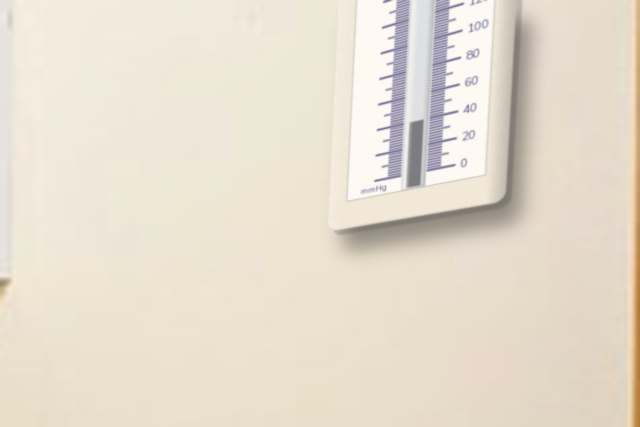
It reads value=40 unit=mmHg
